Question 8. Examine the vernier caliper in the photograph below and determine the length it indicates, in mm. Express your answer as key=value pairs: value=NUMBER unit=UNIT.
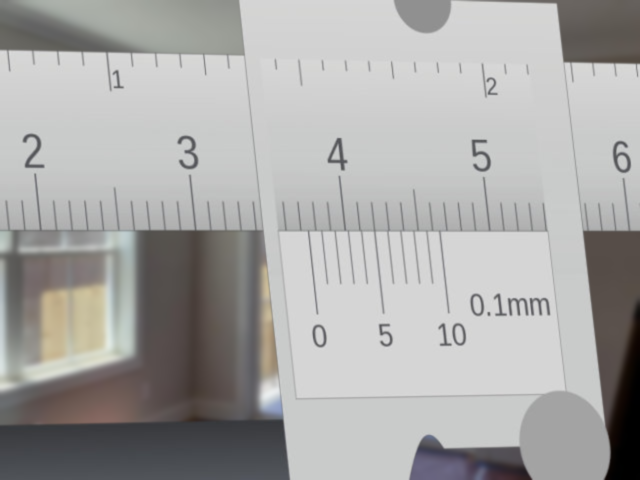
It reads value=37.5 unit=mm
